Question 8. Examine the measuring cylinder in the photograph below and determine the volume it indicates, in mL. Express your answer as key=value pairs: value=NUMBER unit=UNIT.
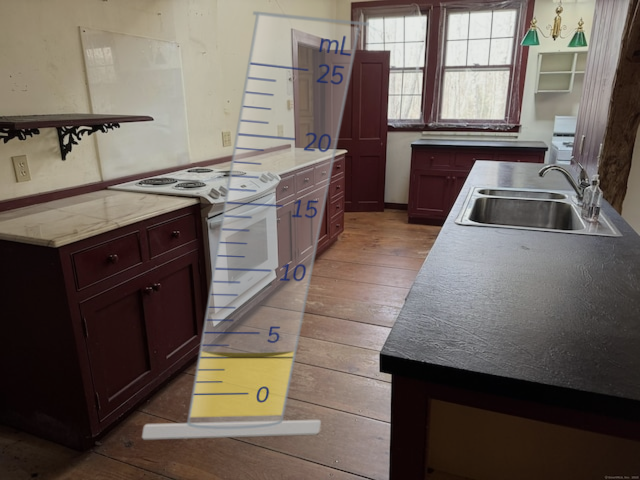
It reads value=3 unit=mL
